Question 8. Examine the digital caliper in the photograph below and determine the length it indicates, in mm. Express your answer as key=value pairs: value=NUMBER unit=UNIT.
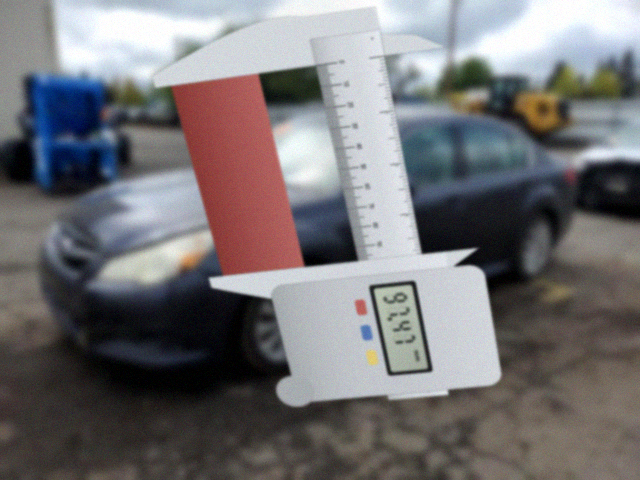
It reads value=97.47 unit=mm
